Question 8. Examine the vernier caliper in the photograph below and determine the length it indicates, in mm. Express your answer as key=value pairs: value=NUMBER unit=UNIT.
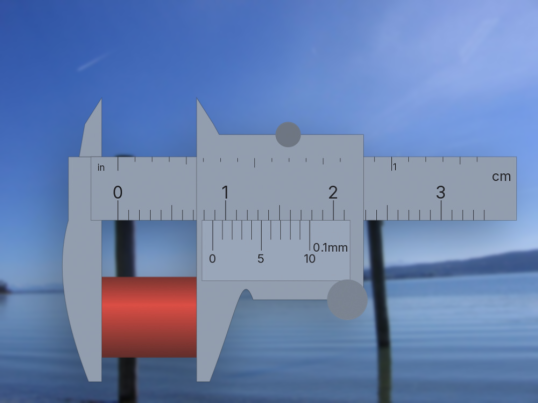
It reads value=8.8 unit=mm
